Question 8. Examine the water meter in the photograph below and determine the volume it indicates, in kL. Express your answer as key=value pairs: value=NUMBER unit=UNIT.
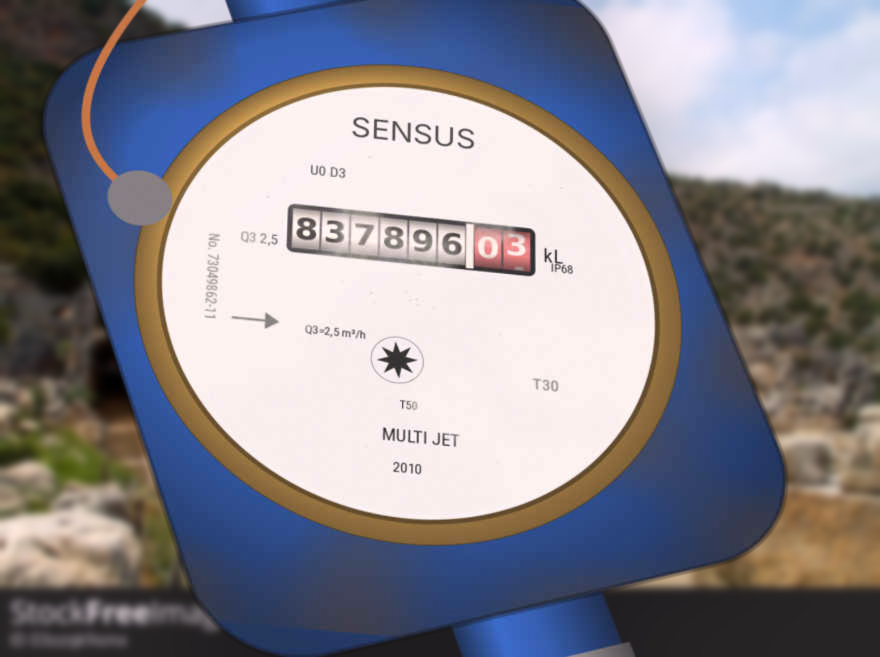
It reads value=837896.03 unit=kL
